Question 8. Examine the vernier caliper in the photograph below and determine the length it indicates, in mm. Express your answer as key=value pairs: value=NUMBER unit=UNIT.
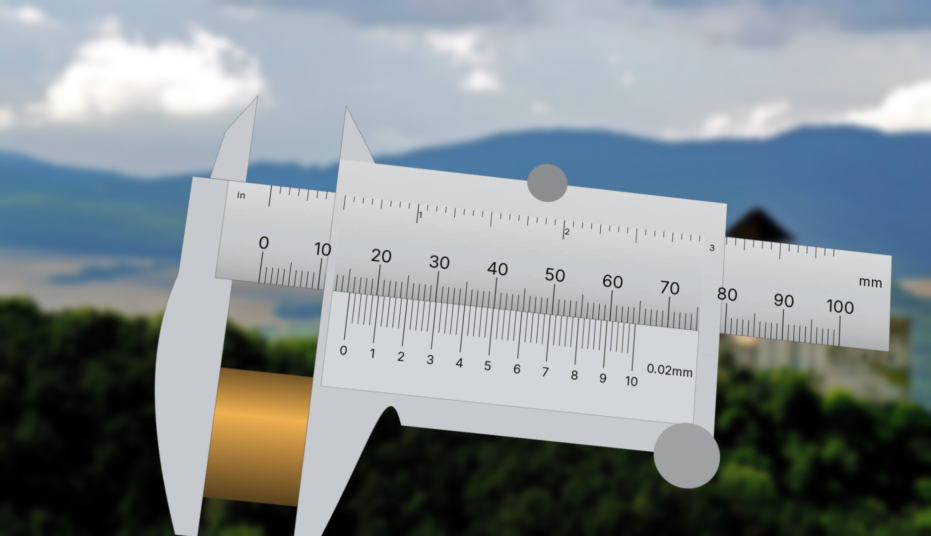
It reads value=15.4 unit=mm
